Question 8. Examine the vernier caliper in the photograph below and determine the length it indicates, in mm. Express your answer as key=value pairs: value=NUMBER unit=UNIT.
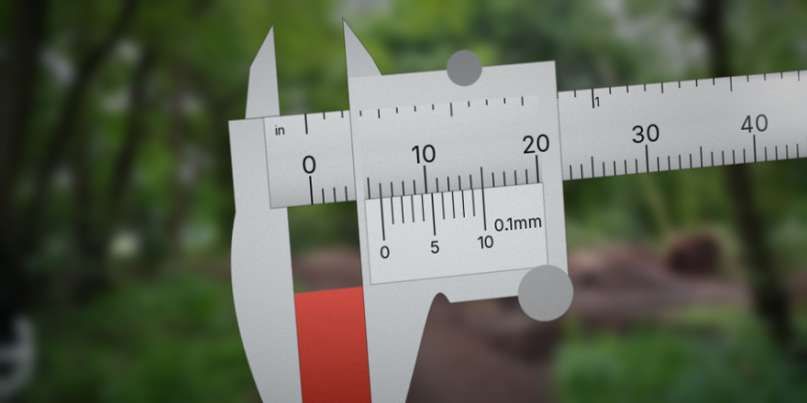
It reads value=6.0 unit=mm
